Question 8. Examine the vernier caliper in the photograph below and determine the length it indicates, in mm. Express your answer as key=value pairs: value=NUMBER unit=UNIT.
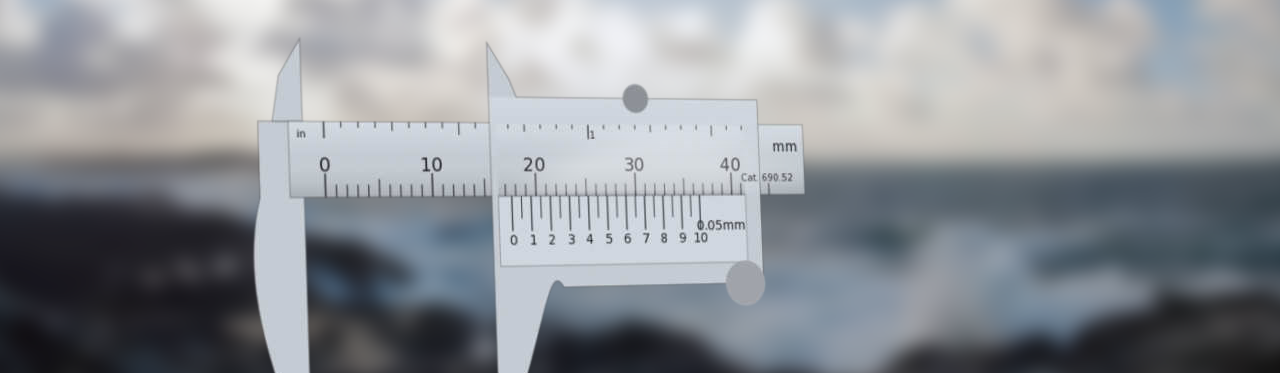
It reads value=17.6 unit=mm
